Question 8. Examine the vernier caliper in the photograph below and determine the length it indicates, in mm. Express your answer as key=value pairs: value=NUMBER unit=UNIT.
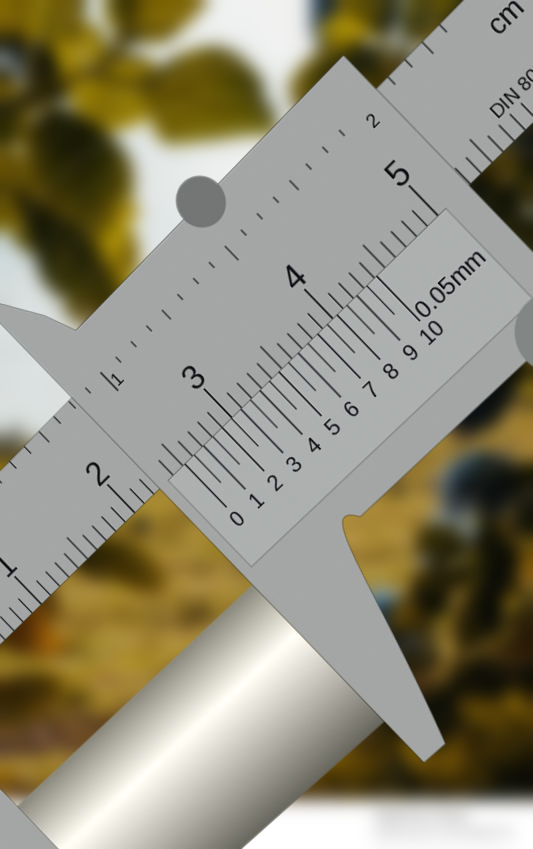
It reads value=25.2 unit=mm
